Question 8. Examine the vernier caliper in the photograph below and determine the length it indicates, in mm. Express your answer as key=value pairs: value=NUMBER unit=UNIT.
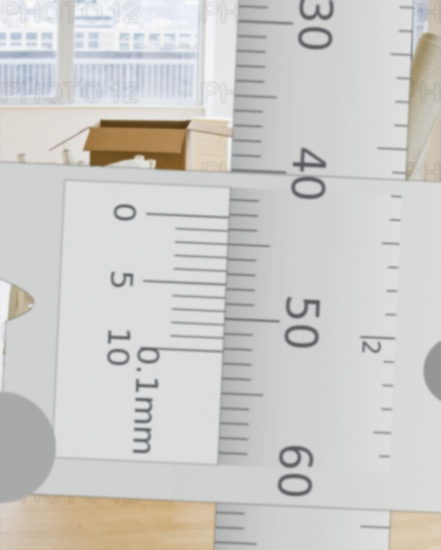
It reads value=43.2 unit=mm
